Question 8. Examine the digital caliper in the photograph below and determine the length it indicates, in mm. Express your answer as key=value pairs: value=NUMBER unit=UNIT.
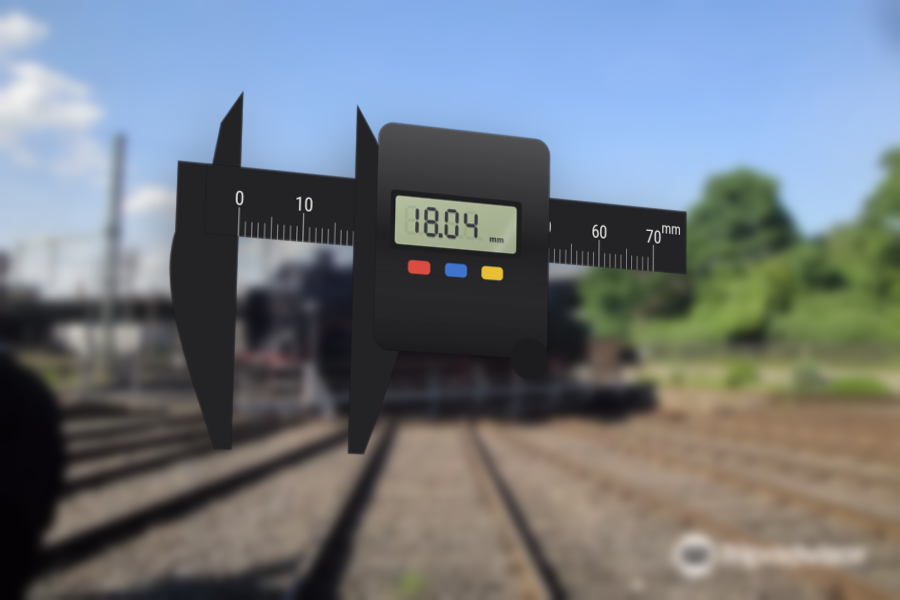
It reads value=18.04 unit=mm
